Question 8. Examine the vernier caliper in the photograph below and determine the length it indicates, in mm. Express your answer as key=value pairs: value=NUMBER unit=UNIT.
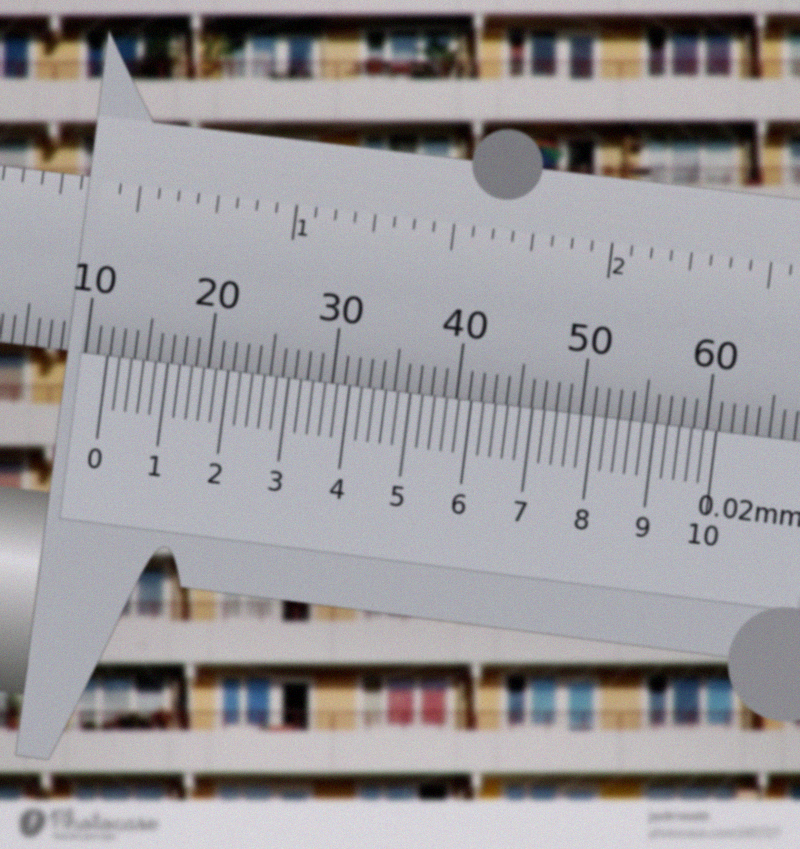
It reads value=11.8 unit=mm
